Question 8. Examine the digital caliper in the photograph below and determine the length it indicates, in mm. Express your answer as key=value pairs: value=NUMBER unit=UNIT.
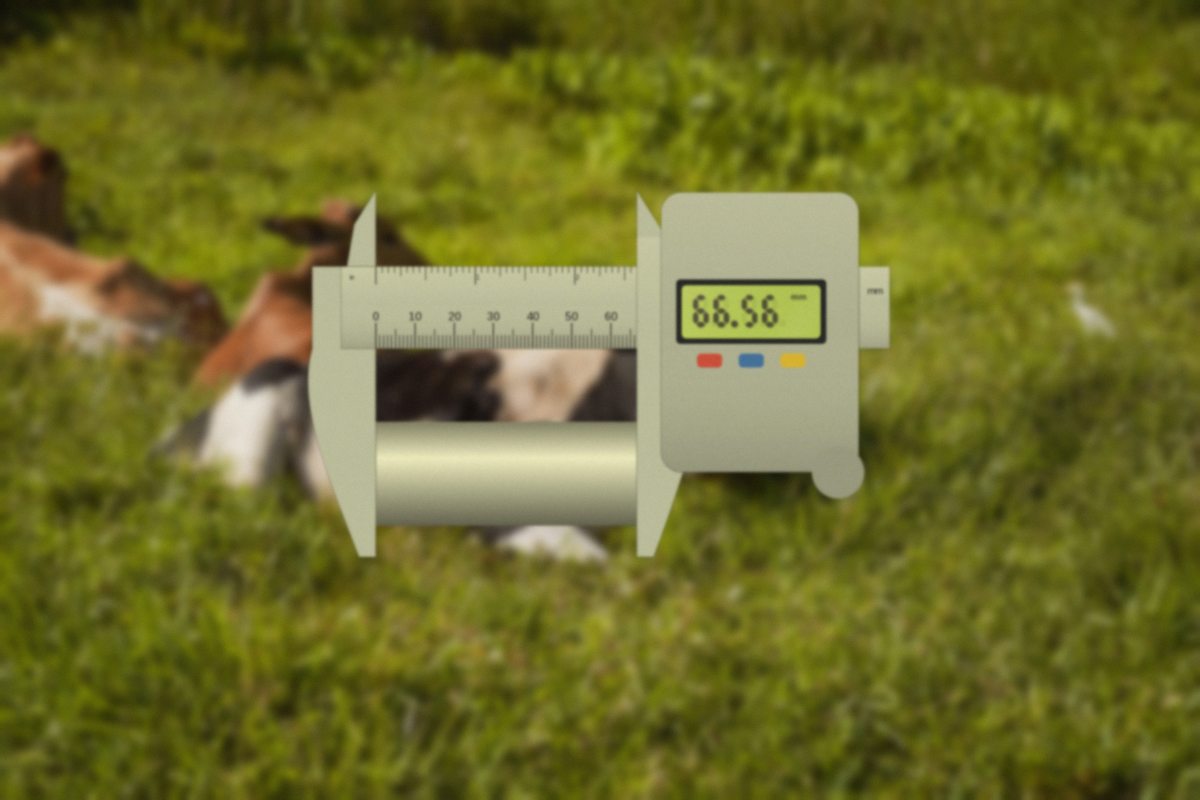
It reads value=66.56 unit=mm
